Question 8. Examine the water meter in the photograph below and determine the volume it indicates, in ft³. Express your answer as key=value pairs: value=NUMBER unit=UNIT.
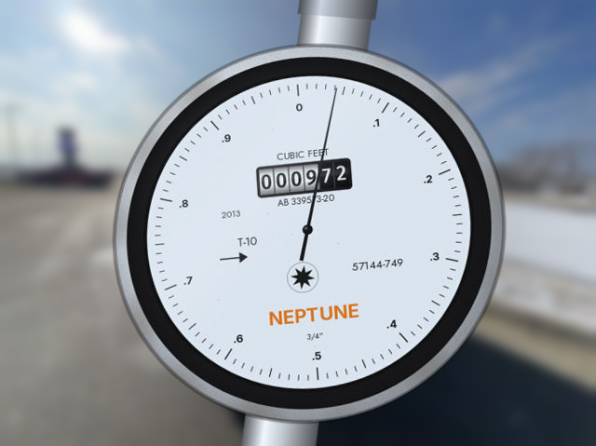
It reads value=972.04 unit=ft³
